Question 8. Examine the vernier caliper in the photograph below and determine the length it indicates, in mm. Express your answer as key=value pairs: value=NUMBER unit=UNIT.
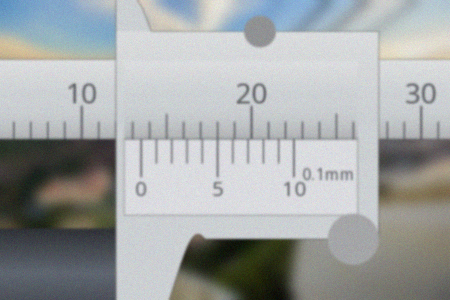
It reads value=13.5 unit=mm
